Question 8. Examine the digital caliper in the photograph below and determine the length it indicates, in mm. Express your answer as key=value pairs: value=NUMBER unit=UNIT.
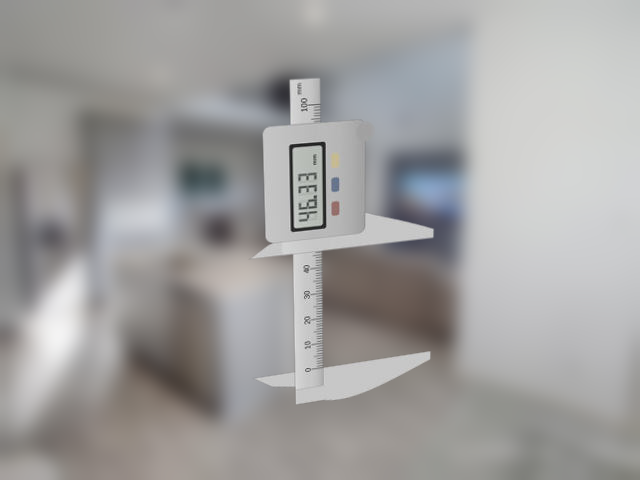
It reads value=46.33 unit=mm
